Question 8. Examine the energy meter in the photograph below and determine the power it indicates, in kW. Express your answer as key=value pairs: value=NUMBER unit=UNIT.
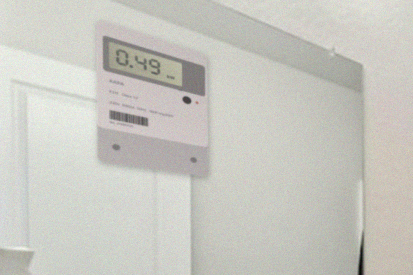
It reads value=0.49 unit=kW
